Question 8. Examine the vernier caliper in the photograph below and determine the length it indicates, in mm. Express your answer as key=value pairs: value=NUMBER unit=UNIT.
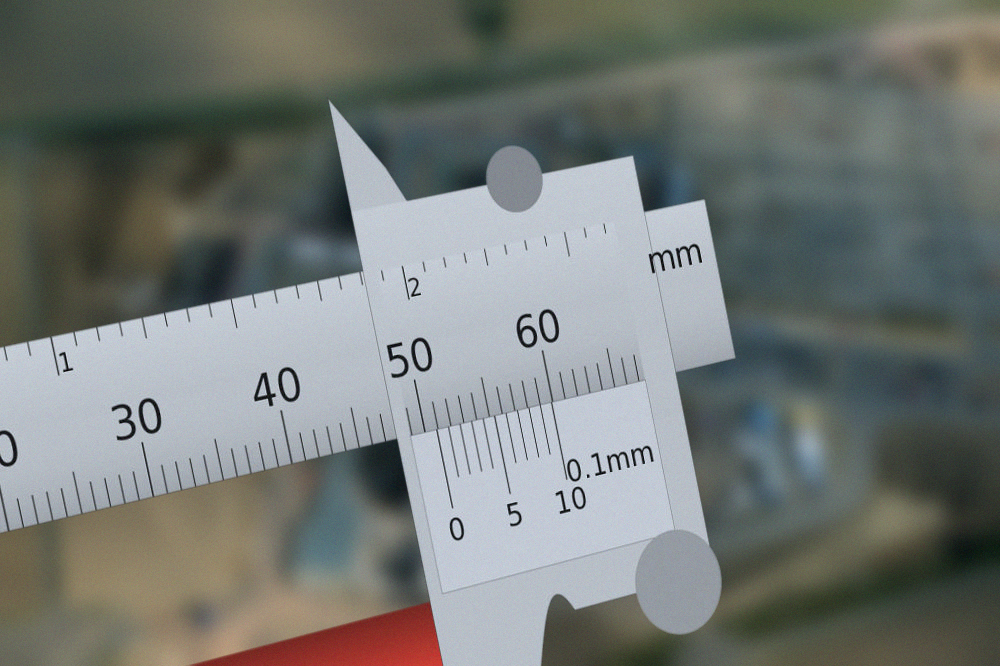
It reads value=50.9 unit=mm
